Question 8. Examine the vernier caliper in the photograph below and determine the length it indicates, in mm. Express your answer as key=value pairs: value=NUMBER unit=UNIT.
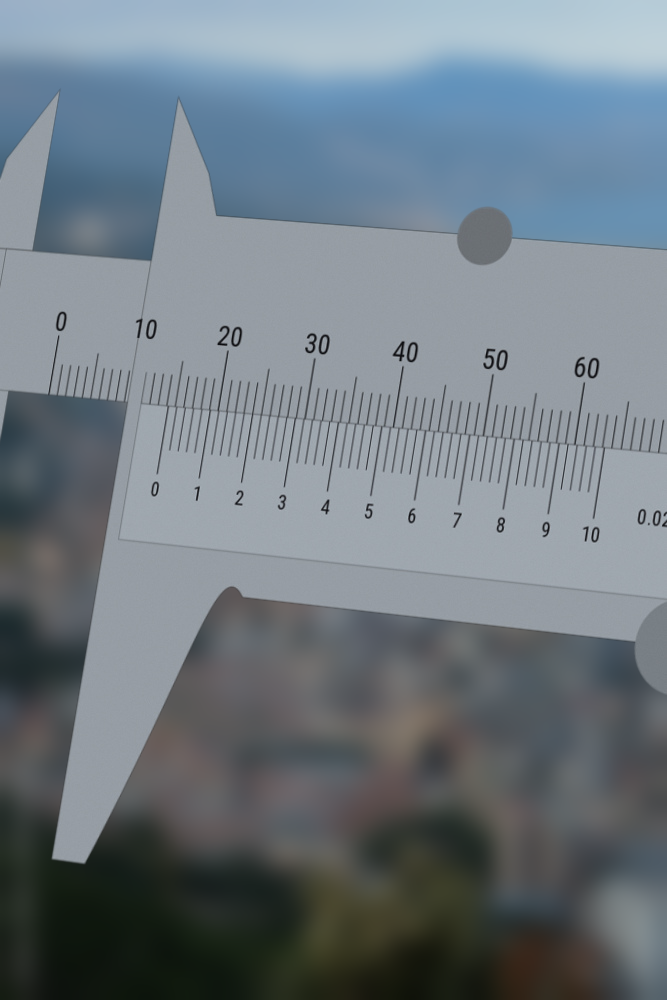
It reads value=14.2 unit=mm
